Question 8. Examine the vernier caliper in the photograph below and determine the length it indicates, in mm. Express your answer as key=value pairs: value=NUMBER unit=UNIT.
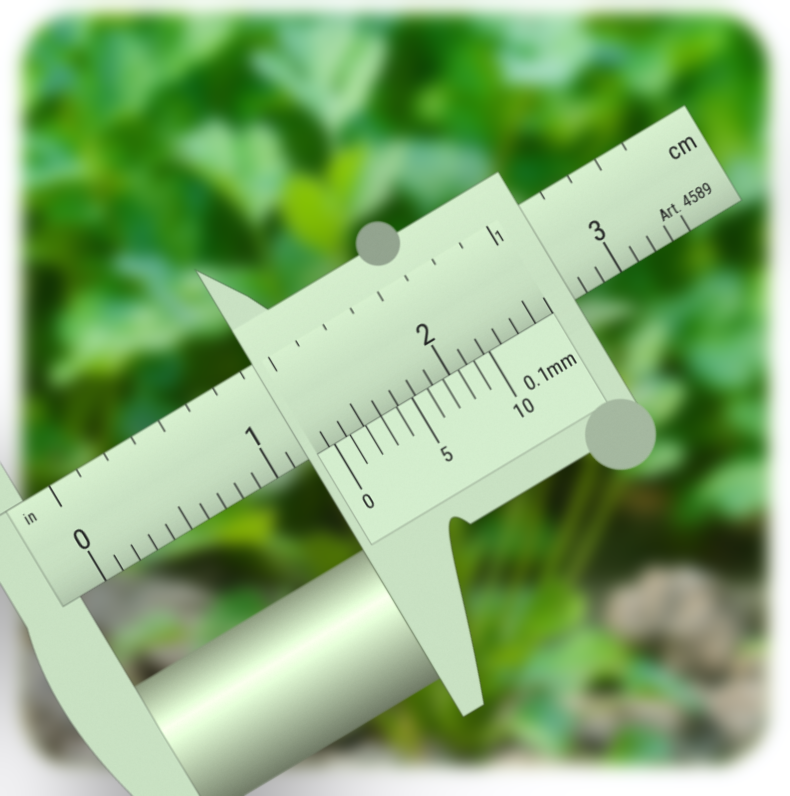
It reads value=13.3 unit=mm
